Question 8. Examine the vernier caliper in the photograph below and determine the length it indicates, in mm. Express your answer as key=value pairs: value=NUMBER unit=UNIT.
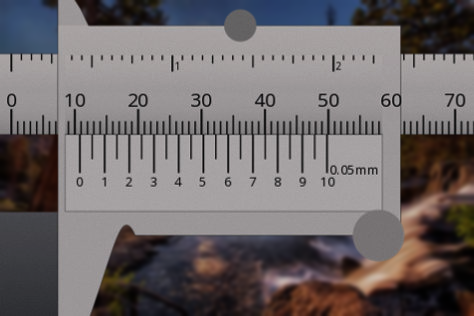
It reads value=10.8 unit=mm
